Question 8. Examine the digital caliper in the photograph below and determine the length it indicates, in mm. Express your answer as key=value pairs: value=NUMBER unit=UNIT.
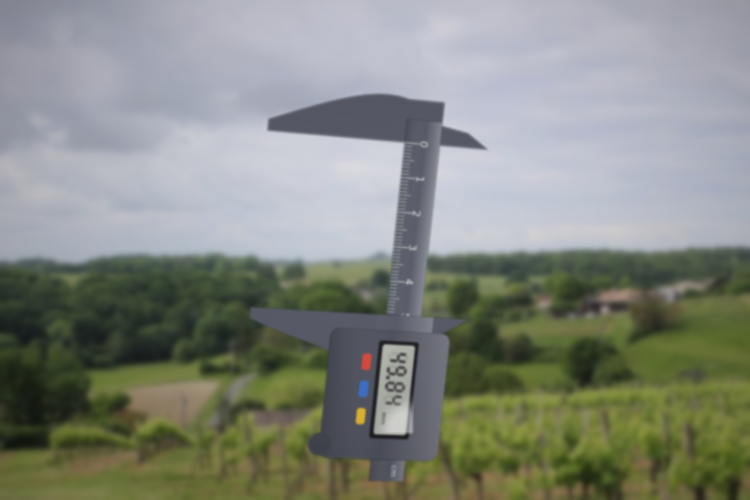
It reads value=49.84 unit=mm
